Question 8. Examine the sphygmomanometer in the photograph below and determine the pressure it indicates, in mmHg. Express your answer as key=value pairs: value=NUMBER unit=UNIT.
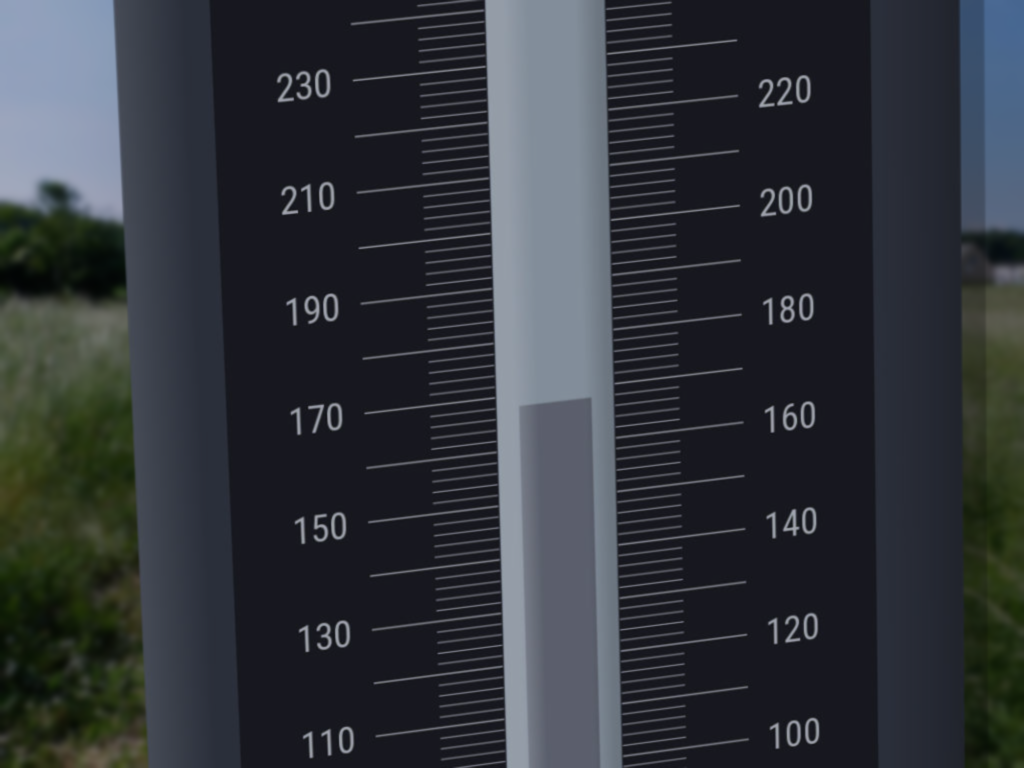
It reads value=168 unit=mmHg
